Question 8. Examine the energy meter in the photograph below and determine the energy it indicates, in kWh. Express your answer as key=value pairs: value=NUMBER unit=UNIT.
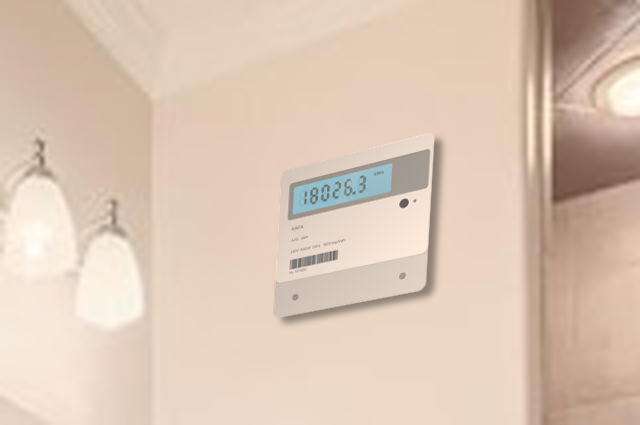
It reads value=18026.3 unit=kWh
